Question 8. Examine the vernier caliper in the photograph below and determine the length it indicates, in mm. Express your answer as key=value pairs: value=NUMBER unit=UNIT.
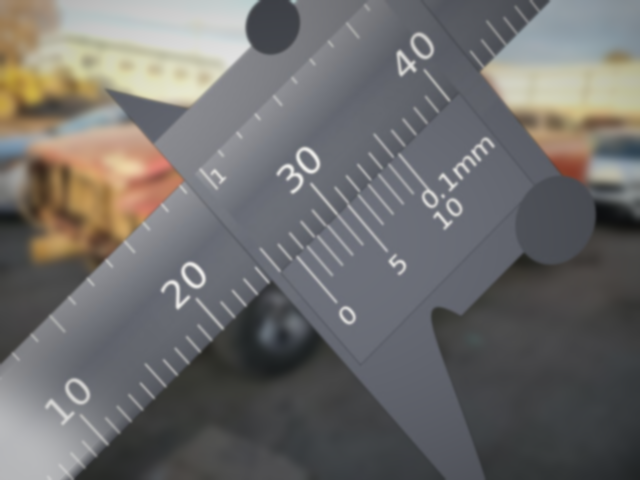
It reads value=26.4 unit=mm
